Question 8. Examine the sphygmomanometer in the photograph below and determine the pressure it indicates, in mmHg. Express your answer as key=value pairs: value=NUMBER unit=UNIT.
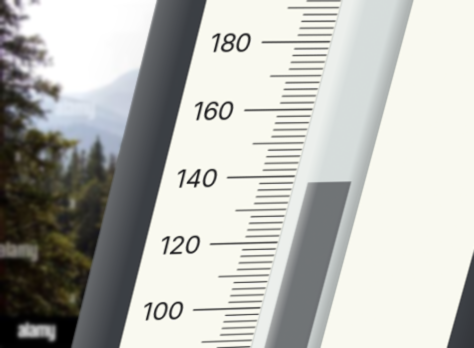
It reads value=138 unit=mmHg
